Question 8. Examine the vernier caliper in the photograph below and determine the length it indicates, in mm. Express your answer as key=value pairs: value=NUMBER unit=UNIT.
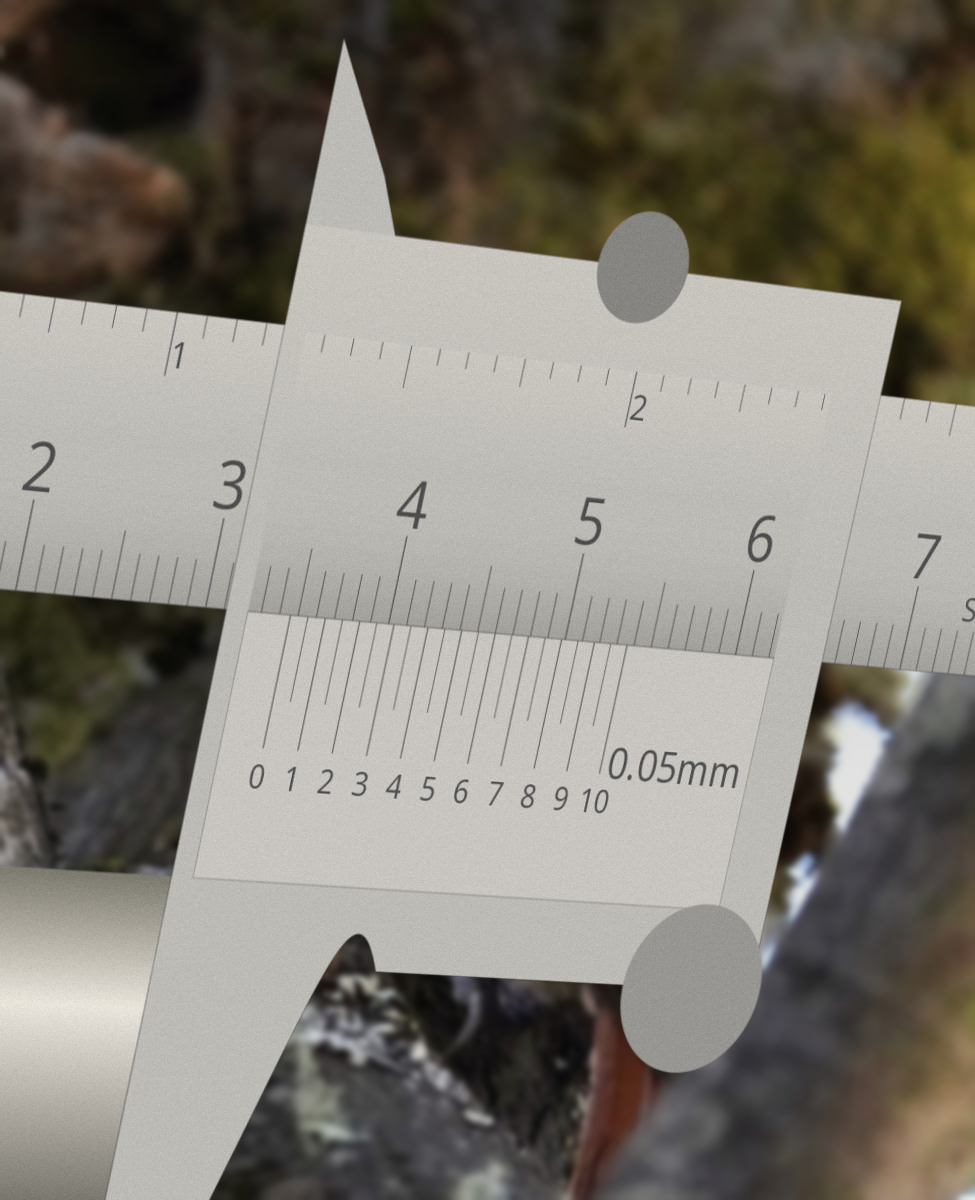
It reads value=34.6 unit=mm
